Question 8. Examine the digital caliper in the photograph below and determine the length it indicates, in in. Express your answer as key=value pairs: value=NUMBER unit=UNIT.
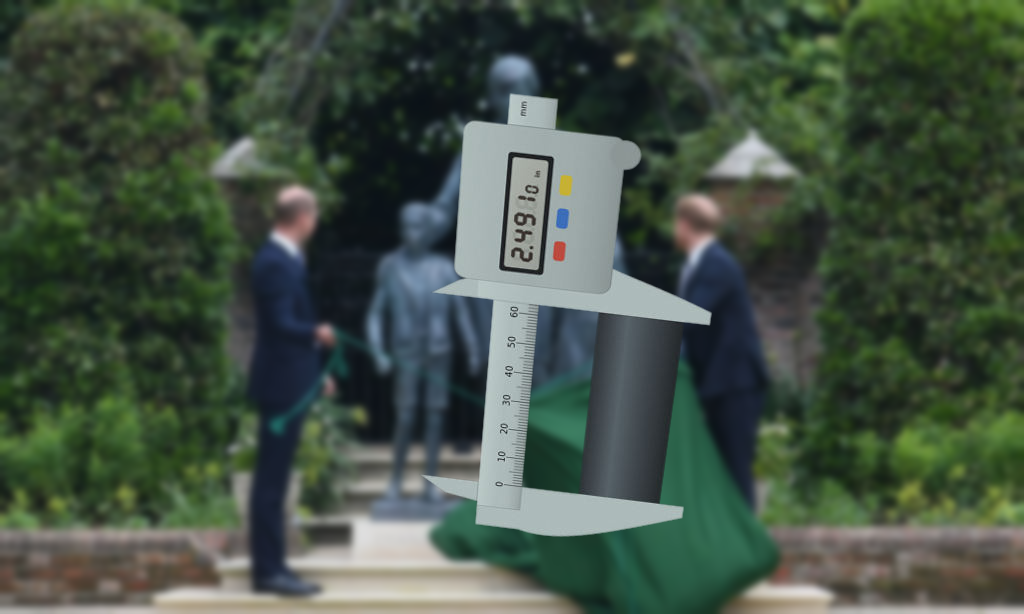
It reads value=2.4910 unit=in
